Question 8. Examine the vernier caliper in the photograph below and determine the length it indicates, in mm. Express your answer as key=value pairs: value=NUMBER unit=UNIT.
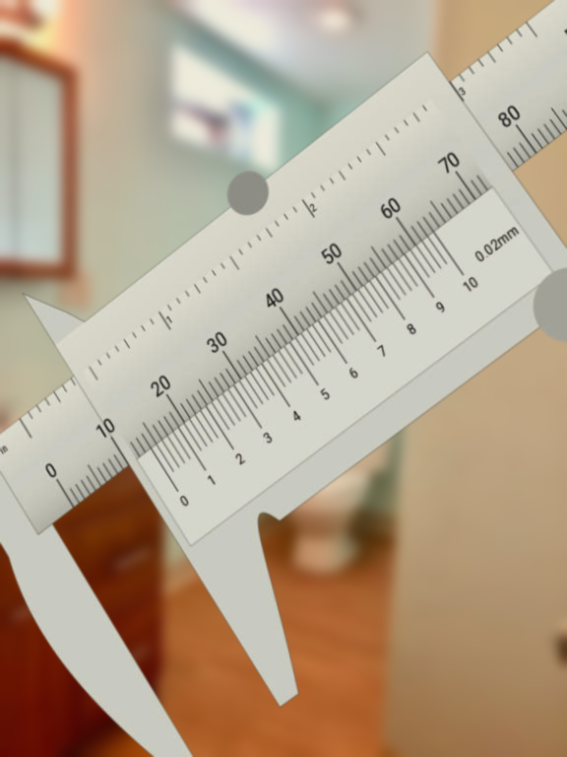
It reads value=14.0 unit=mm
